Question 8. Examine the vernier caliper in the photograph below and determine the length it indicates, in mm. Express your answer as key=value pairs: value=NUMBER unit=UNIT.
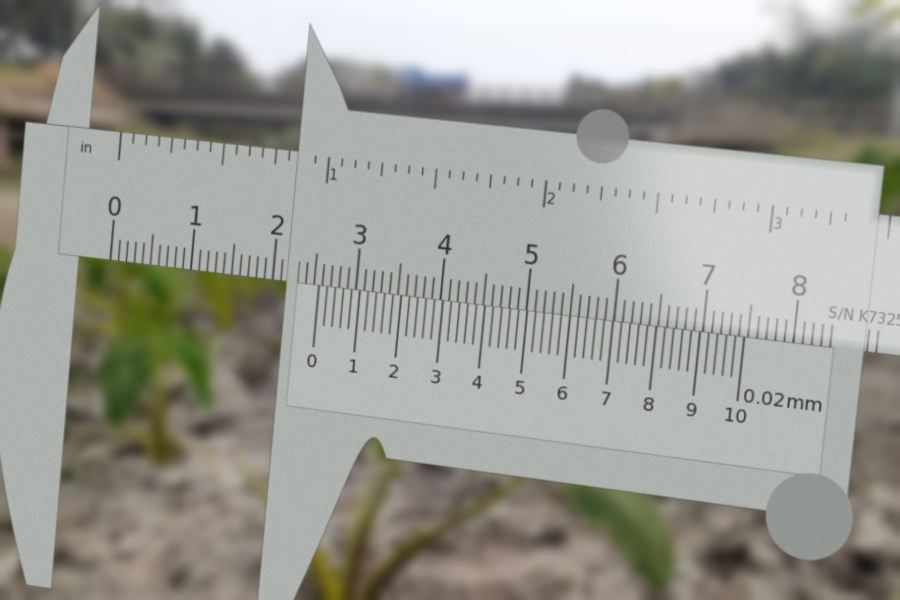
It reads value=25.6 unit=mm
